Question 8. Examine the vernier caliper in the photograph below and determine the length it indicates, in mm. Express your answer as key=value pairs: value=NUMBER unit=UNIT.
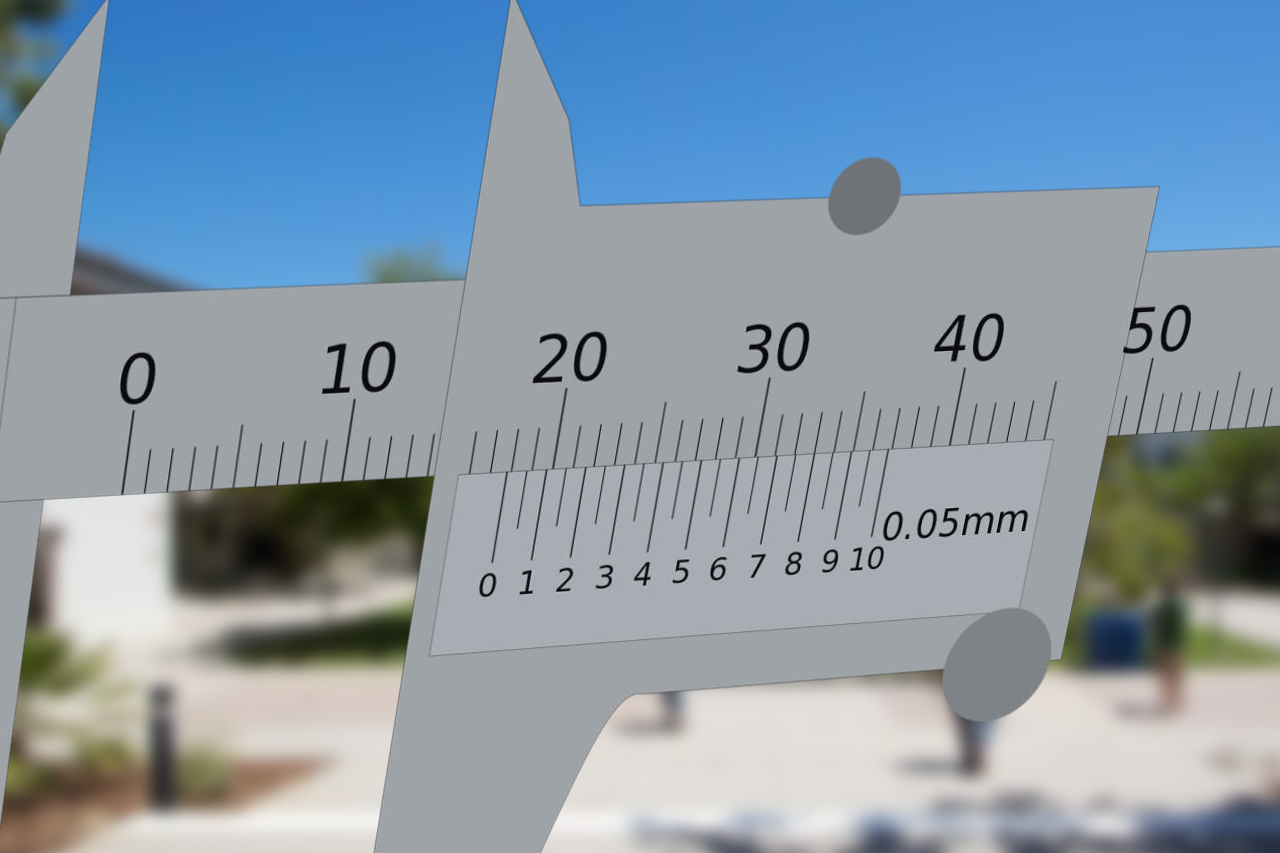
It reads value=17.8 unit=mm
